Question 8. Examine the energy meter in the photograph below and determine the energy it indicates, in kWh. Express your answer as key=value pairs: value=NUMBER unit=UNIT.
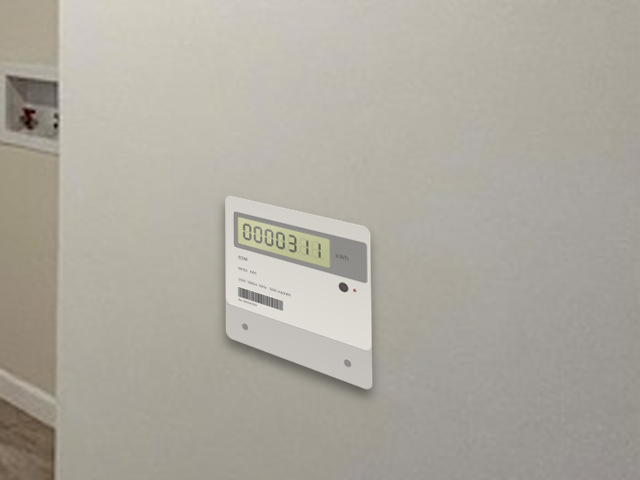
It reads value=311 unit=kWh
